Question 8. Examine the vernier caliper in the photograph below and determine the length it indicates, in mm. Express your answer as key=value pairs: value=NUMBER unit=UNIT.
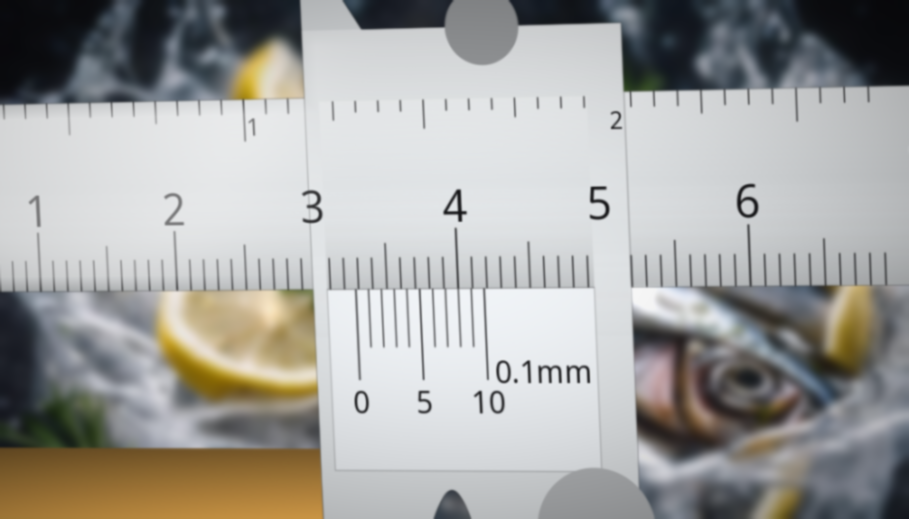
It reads value=32.8 unit=mm
